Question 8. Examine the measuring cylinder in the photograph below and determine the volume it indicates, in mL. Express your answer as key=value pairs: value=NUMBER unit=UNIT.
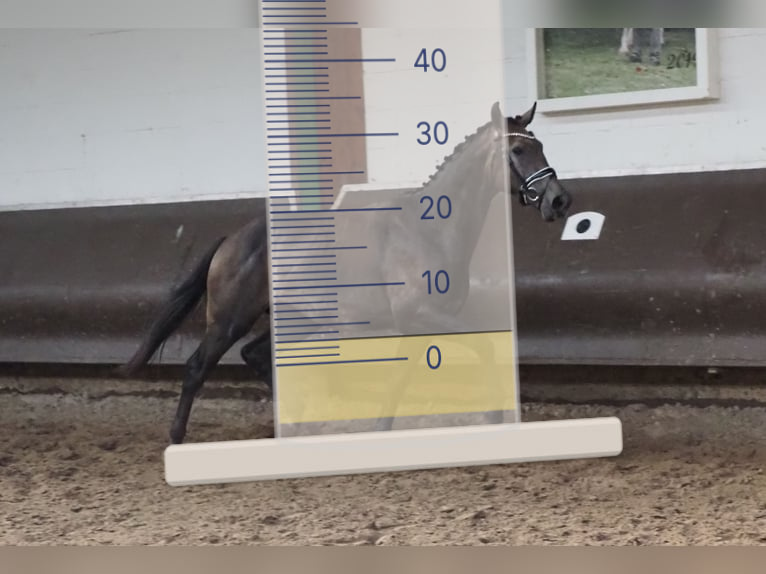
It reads value=3 unit=mL
